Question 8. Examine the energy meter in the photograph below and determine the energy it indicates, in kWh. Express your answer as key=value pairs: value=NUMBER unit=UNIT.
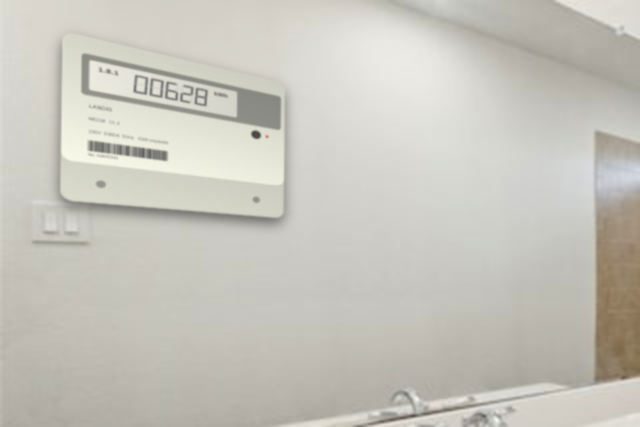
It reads value=628 unit=kWh
